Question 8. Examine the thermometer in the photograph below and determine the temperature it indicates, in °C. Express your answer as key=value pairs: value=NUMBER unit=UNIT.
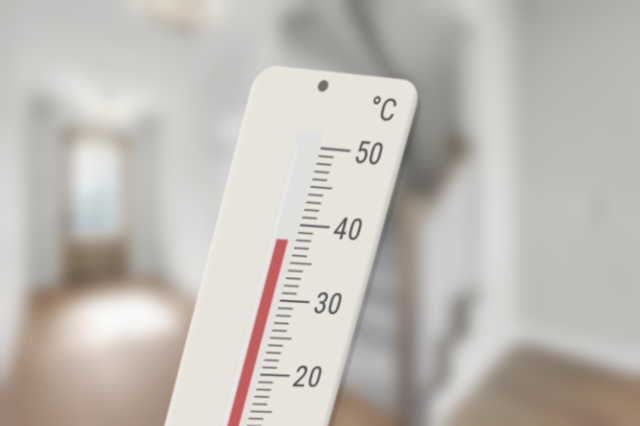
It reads value=38 unit=°C
